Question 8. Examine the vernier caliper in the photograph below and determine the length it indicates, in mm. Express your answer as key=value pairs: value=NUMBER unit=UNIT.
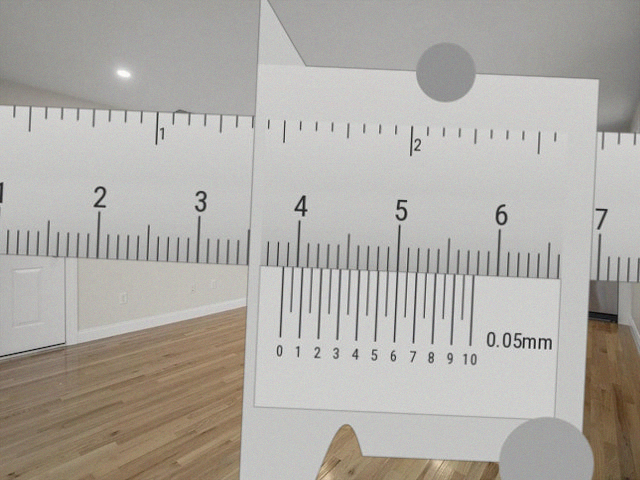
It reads value=38.6 unit=mm
